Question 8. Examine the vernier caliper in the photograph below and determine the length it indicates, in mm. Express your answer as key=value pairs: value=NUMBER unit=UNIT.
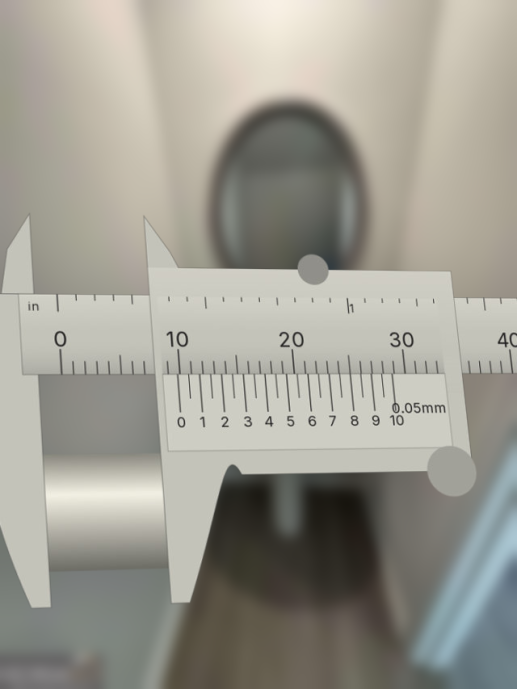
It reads value=9.8 unit=mm
